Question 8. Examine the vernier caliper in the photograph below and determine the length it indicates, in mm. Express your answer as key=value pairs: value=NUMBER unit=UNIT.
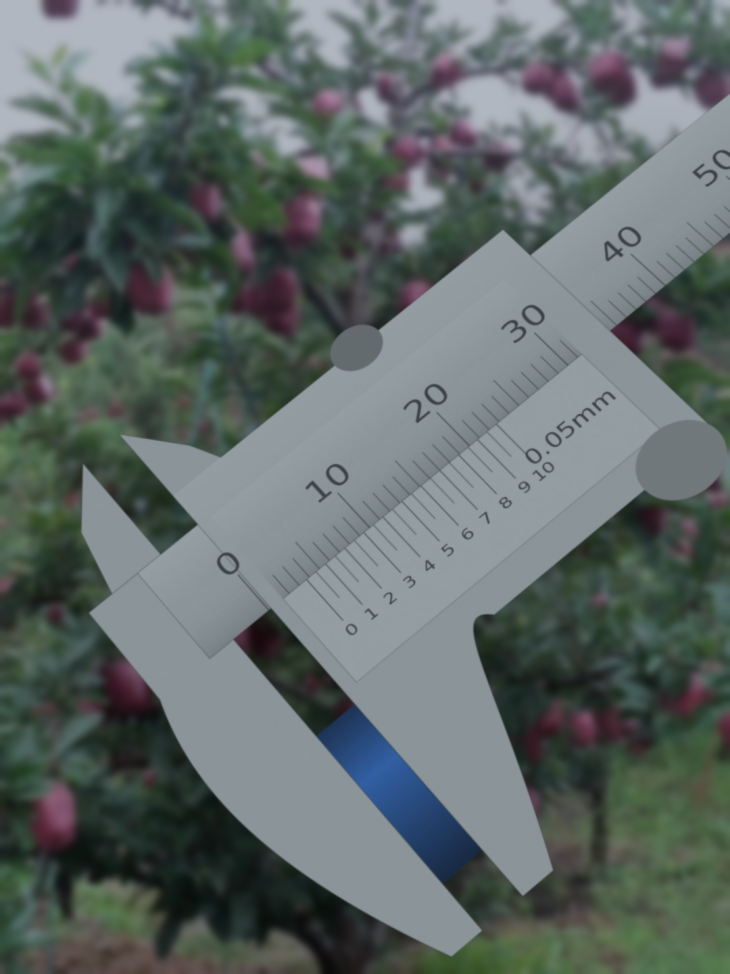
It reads value=3.7 unit=mm
